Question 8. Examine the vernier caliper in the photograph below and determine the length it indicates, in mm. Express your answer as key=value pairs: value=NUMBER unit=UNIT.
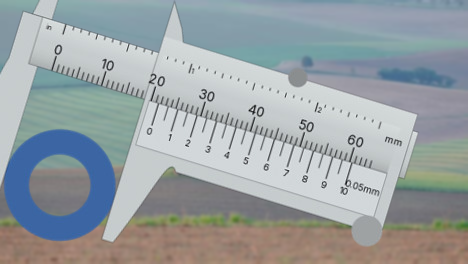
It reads value=21.5 unit=mm
